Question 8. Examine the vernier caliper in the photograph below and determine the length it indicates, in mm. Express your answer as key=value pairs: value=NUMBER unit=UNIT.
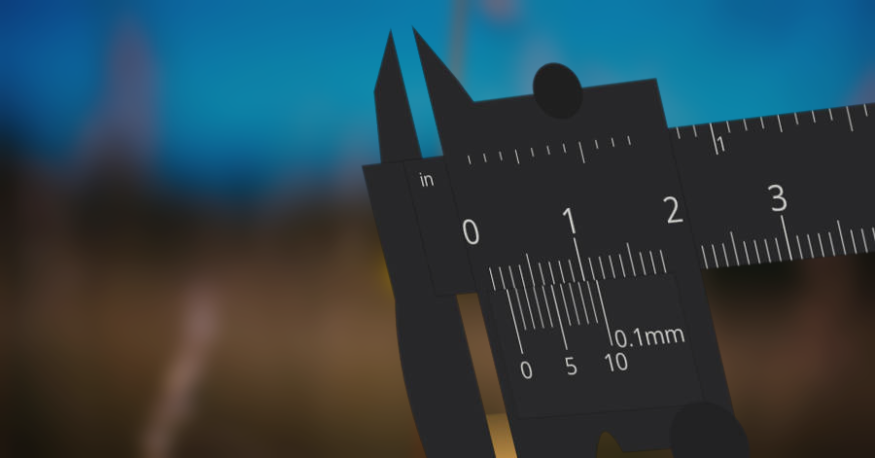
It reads value=2.2 unit=mm
